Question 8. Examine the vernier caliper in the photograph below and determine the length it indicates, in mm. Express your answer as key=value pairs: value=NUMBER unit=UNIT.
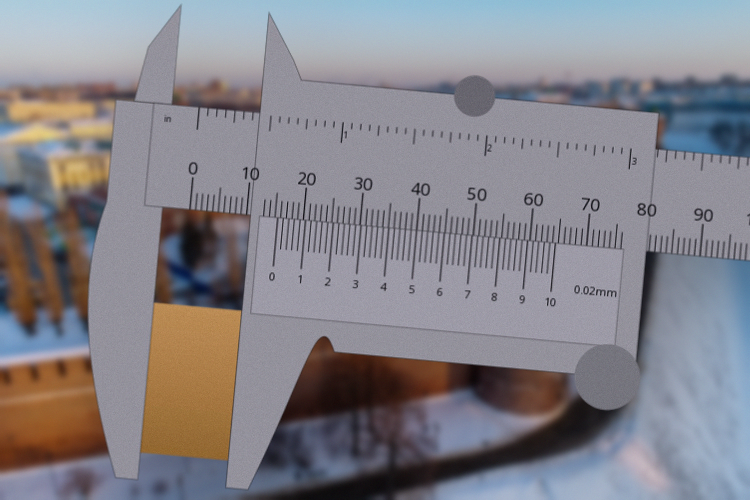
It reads value=15.5 unit=mm
